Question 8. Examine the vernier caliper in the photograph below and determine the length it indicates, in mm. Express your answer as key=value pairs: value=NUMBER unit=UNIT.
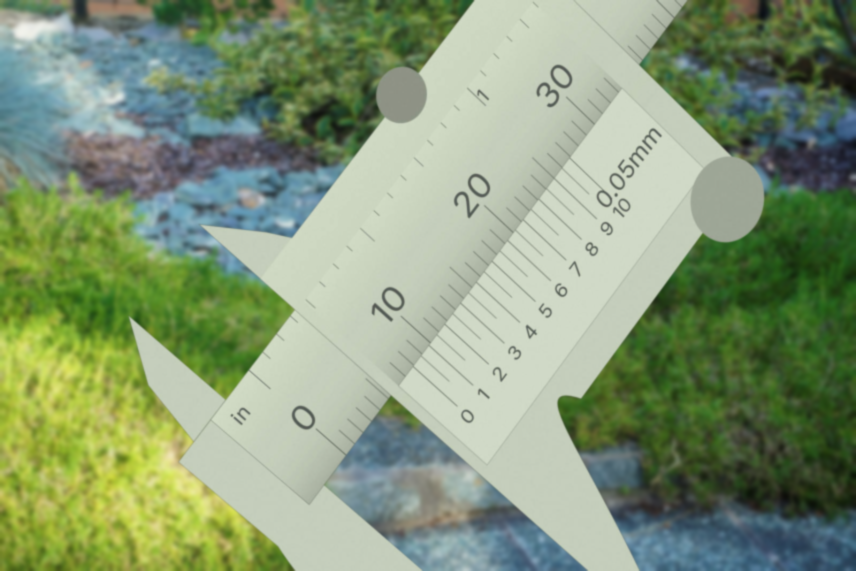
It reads value=7.9 unit=mm
